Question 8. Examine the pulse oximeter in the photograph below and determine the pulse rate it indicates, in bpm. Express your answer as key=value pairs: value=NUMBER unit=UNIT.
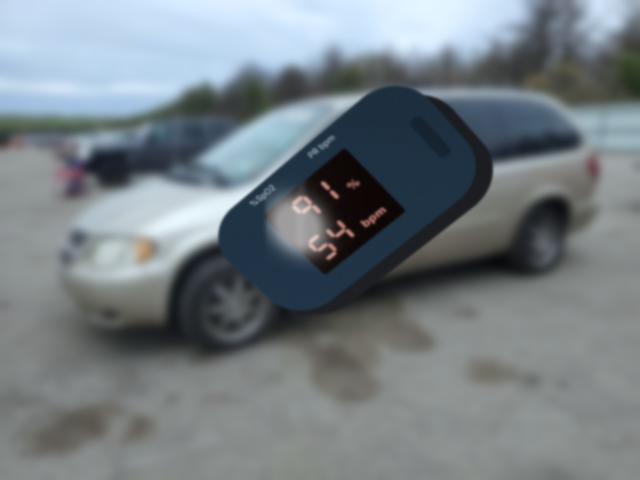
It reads value=54 unit=bpm
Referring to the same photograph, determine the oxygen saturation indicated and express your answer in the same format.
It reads value=91 unit=%
